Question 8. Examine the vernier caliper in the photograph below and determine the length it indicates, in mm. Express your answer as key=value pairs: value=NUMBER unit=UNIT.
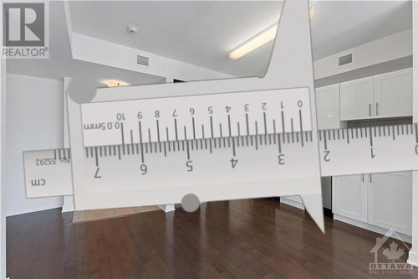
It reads value=25.0 unit=mm
